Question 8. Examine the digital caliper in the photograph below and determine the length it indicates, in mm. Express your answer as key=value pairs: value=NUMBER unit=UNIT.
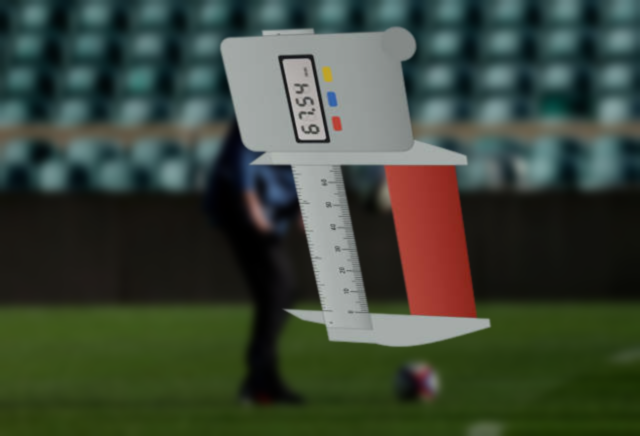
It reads value=67.54 unit=mm
